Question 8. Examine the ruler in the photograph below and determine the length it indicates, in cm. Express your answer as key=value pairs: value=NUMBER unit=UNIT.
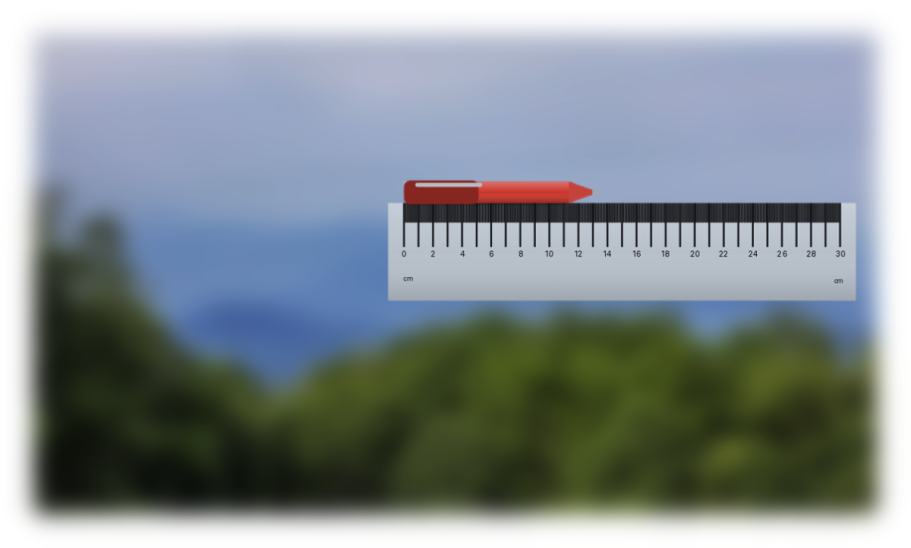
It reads value=13.5 unit=cm
